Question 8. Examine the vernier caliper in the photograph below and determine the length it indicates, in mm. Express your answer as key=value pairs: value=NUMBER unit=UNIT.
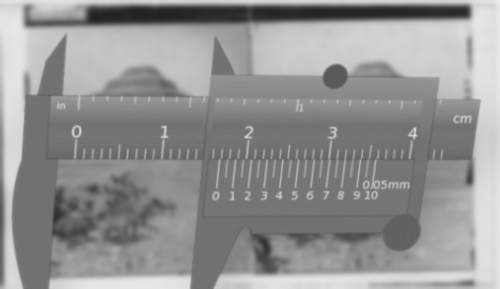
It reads value=16.8 unit=mm
